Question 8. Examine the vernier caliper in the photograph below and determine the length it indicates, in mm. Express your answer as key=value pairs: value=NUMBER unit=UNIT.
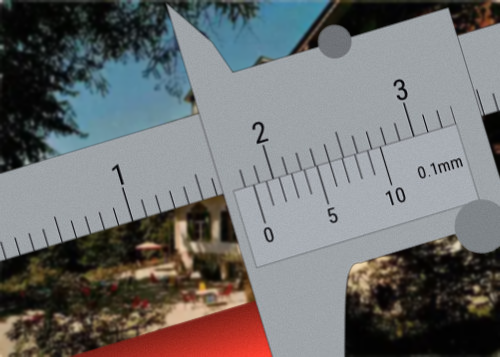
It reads value=18.6 unit=mm
